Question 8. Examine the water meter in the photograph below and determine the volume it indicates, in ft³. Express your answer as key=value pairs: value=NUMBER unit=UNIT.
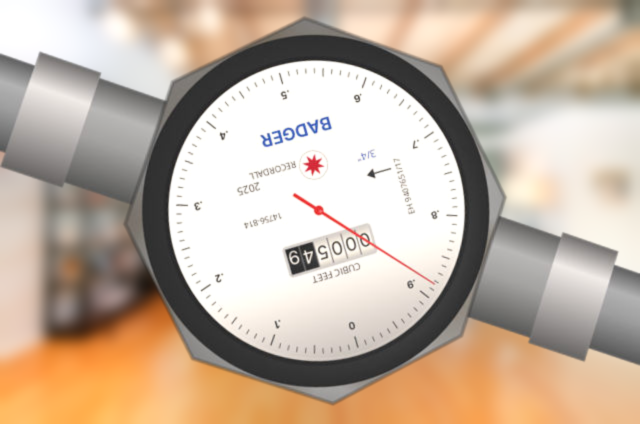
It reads value=548.88 unit=ft³
